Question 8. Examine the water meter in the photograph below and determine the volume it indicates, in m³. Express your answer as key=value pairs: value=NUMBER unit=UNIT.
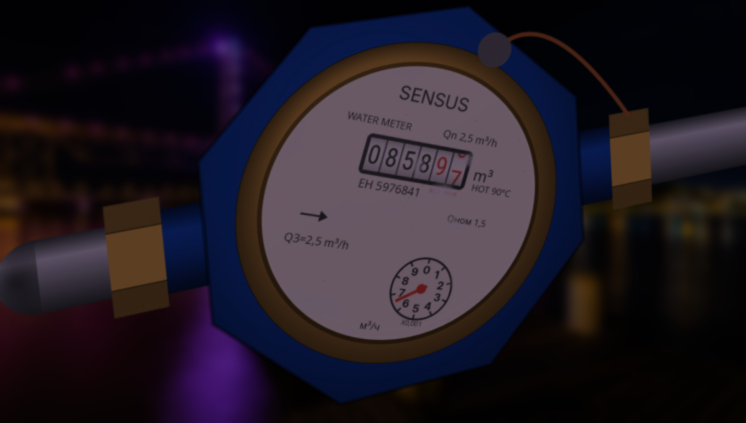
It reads value=858.966 unit=m³
